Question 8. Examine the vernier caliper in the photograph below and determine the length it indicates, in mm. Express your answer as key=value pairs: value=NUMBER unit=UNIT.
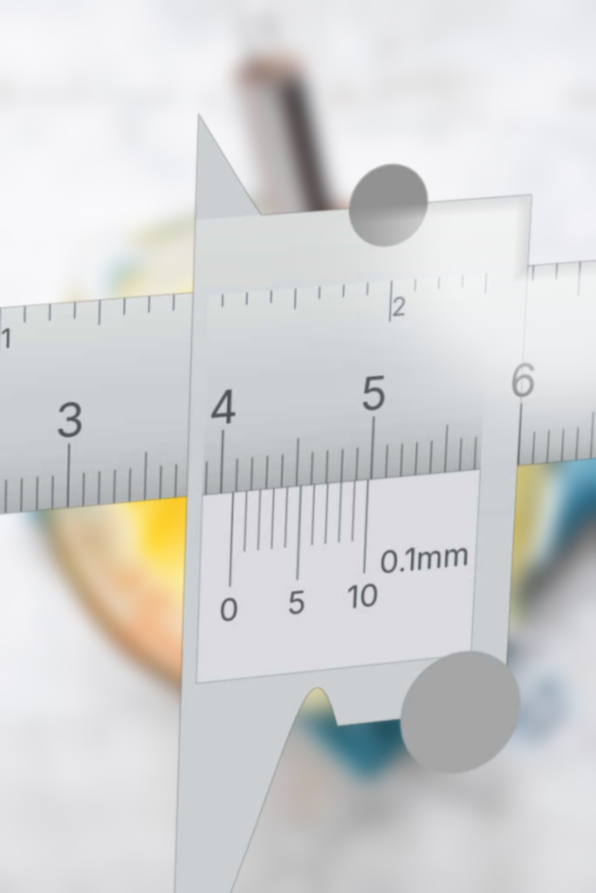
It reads value=40.8 unit=mm
